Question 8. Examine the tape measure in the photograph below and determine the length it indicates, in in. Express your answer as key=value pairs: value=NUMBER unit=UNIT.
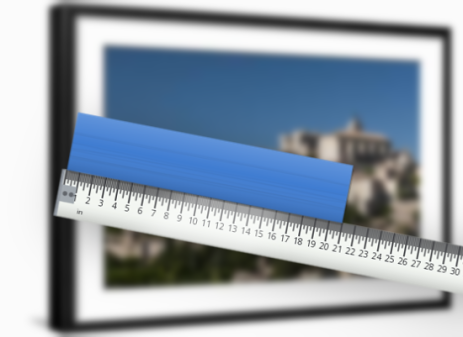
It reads value=21 unit=in
